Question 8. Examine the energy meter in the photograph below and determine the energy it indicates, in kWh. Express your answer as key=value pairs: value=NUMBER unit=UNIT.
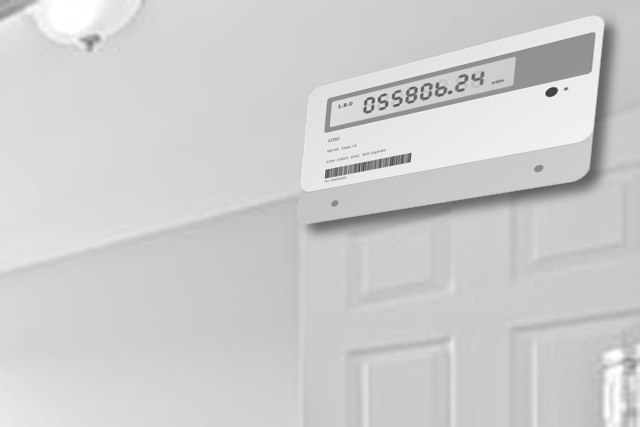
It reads value=55806.24 unit=kWh
